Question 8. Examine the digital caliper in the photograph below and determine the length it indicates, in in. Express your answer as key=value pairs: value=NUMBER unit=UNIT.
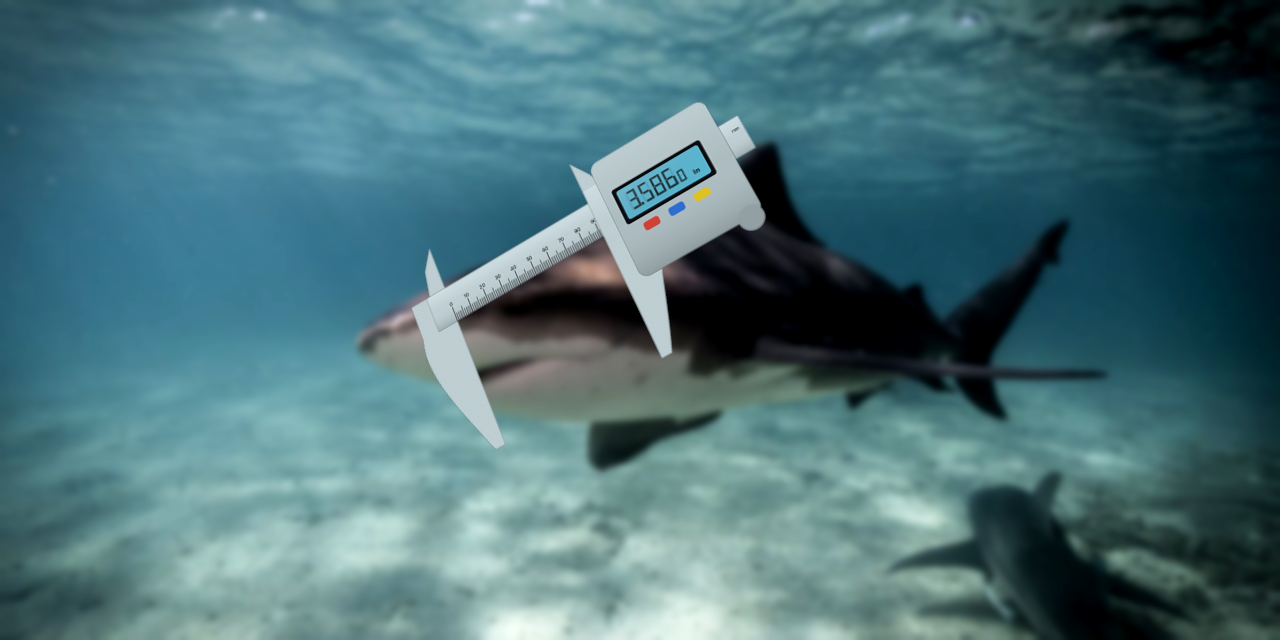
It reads value=3.5860 unit=in
